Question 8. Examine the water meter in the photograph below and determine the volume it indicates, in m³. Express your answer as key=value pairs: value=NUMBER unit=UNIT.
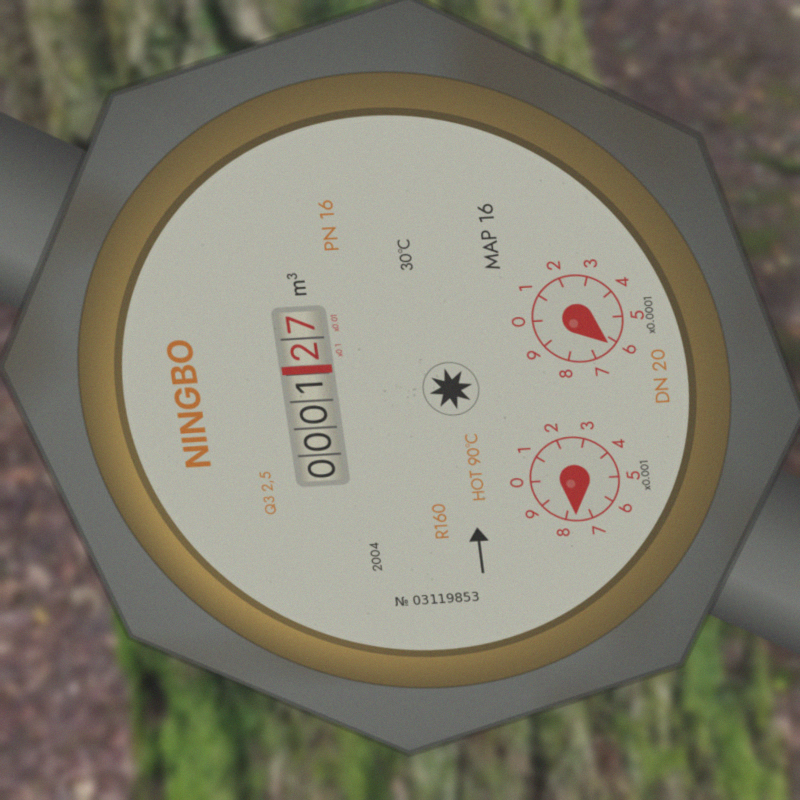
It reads value=1.2776 unit=m³
